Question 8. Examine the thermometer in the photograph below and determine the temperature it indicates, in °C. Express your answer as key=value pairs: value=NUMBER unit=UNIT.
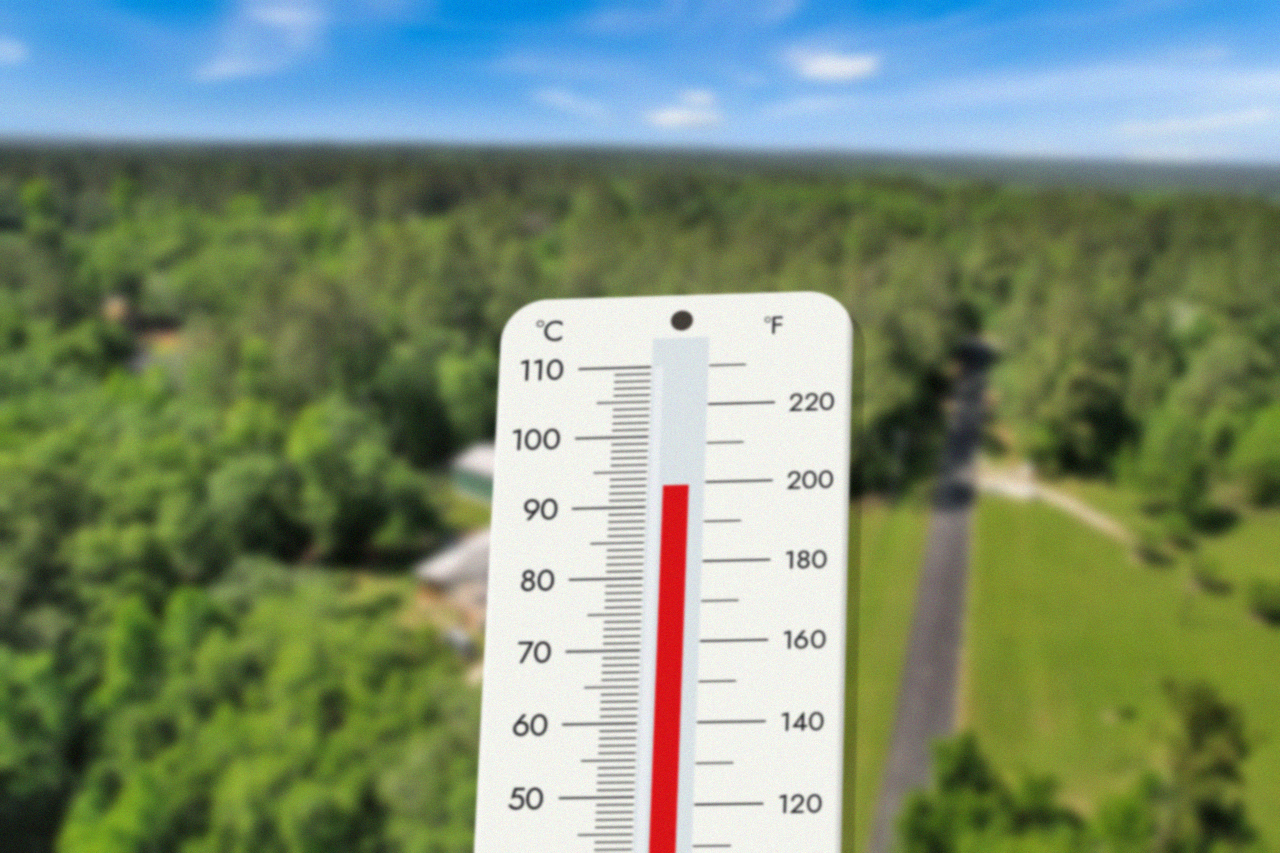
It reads value=93 unit=°C
